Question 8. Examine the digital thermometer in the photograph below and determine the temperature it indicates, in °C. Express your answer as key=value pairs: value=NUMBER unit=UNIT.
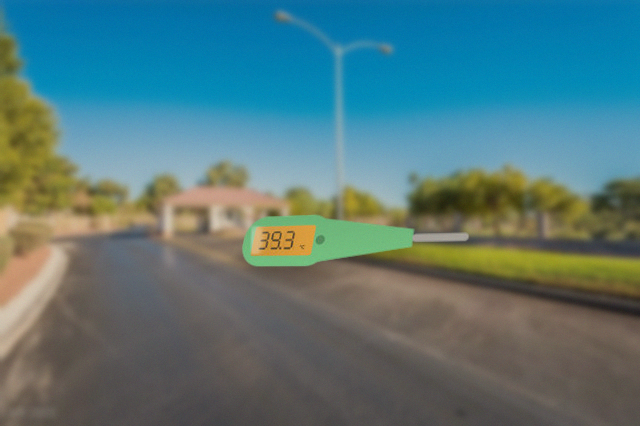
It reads value=39.3 unit=°C
